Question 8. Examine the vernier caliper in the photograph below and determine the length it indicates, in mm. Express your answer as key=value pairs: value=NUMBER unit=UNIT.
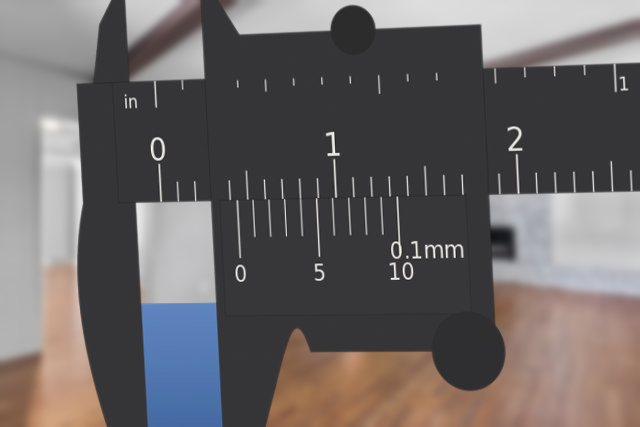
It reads value=4.4 unit=mm
